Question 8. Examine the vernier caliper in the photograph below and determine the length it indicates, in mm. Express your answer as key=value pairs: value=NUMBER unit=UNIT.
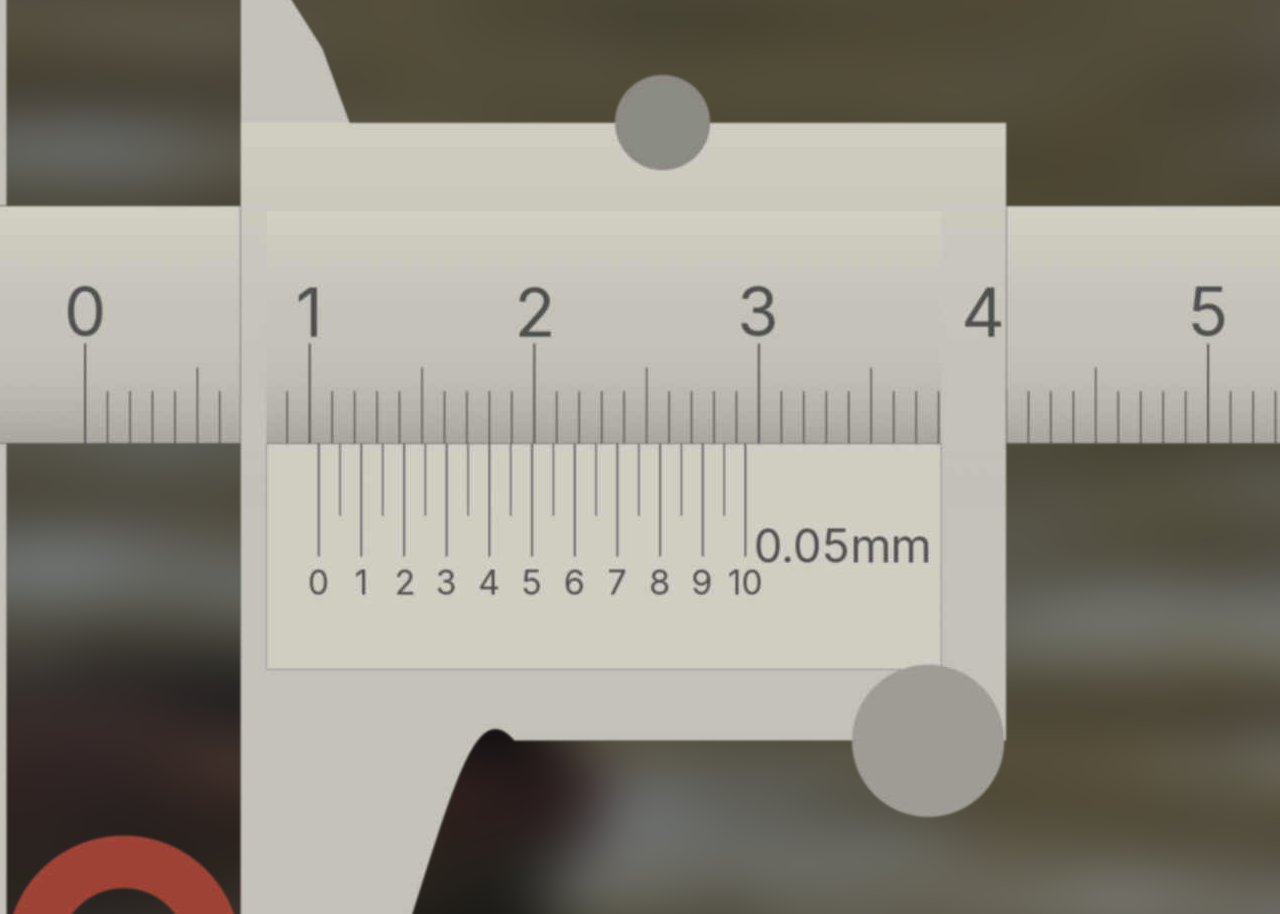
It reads value=10.4 unit=mm
